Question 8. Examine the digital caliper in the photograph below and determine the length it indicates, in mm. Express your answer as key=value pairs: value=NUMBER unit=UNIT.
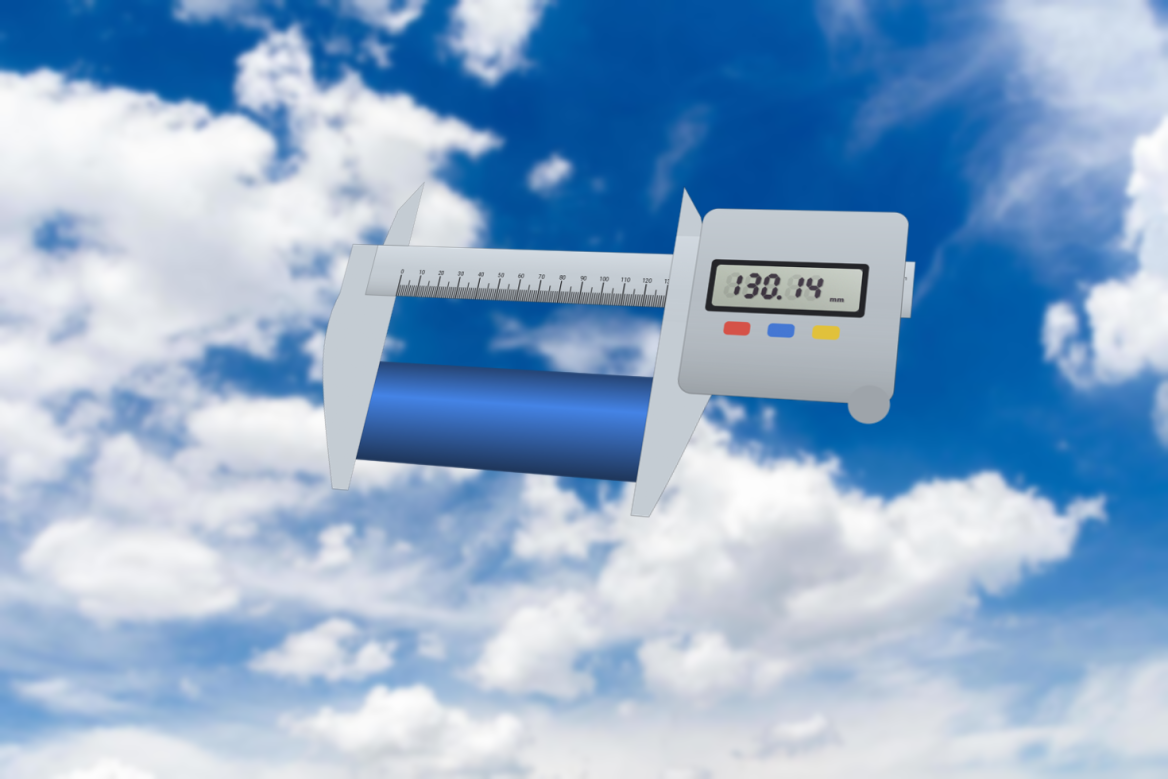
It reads value=130.14 unit=mm
